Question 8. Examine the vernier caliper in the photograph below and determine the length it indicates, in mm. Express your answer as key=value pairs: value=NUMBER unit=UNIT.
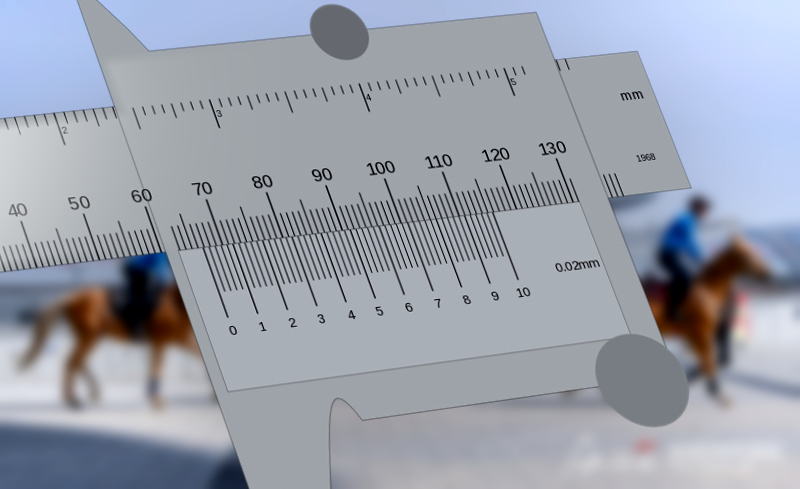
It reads value=66.8 unit=mm
